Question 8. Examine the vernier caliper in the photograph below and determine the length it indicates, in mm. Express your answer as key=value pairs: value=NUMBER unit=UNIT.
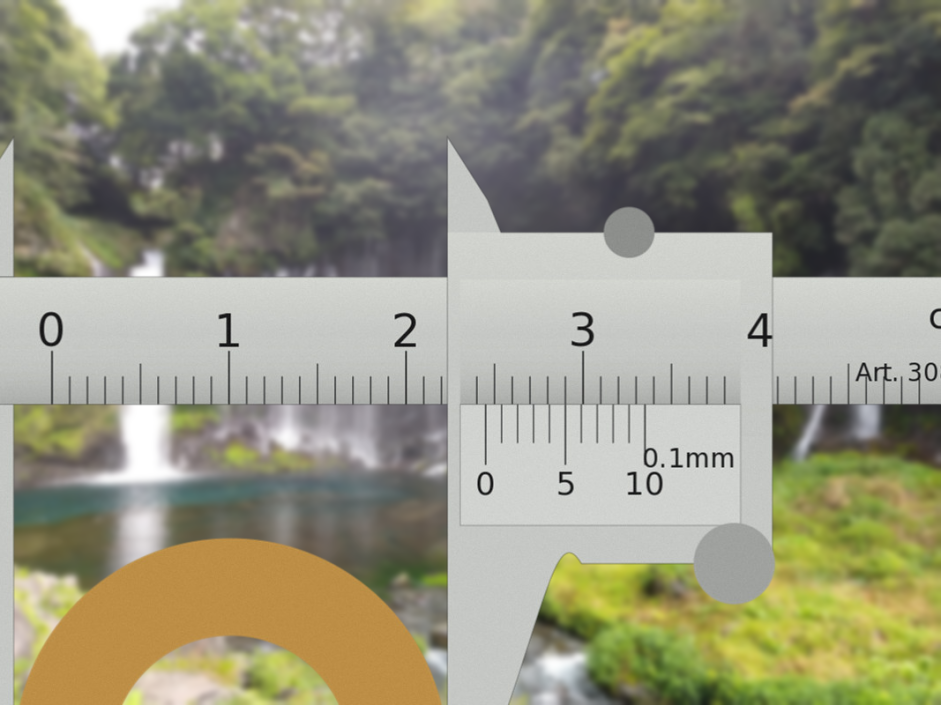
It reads value=24.5 unit=mm
